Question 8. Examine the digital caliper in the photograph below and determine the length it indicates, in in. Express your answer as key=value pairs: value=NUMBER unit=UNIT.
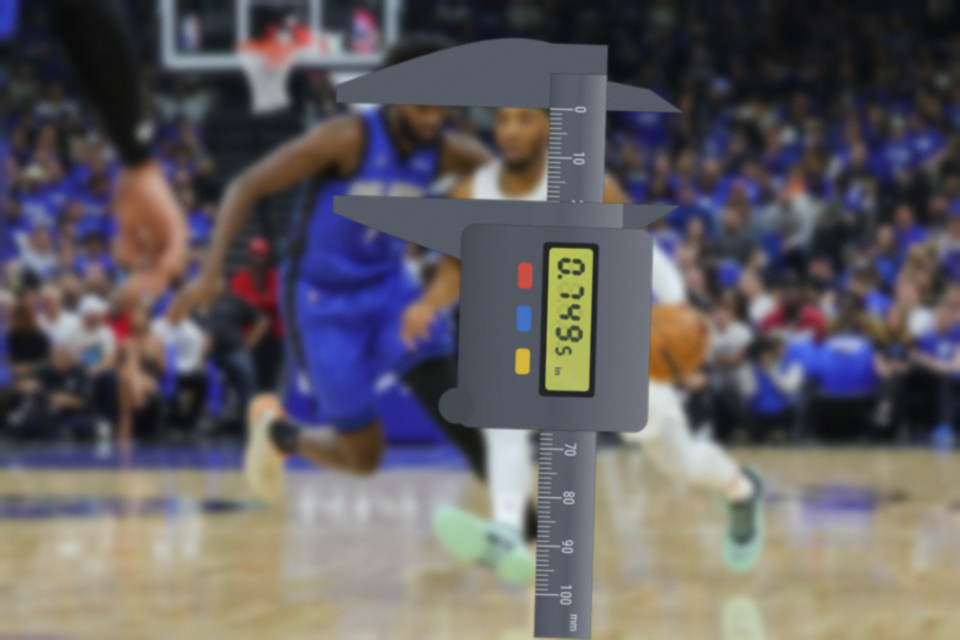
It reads value=0.7495 unit=in
